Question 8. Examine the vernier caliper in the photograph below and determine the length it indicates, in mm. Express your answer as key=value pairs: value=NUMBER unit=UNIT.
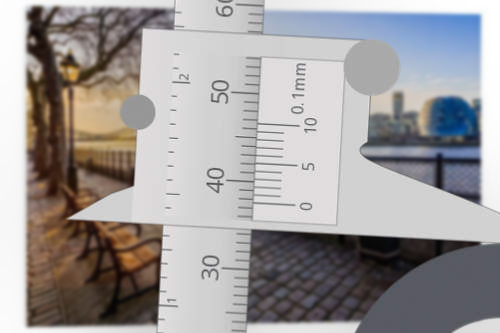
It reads value=37.6 unit=mm
